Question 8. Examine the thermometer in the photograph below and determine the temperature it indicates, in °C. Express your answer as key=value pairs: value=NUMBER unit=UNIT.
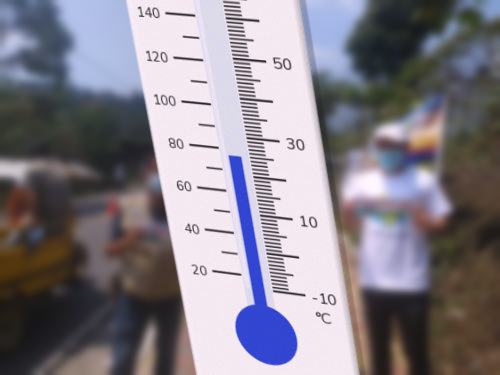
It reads value=25 unit=°C
